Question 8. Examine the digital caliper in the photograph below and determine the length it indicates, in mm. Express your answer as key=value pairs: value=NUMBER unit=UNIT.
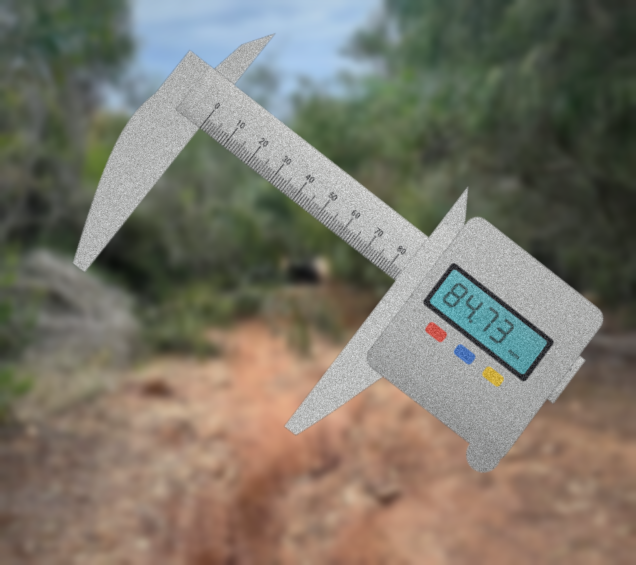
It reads value=84.73 unit=mm
